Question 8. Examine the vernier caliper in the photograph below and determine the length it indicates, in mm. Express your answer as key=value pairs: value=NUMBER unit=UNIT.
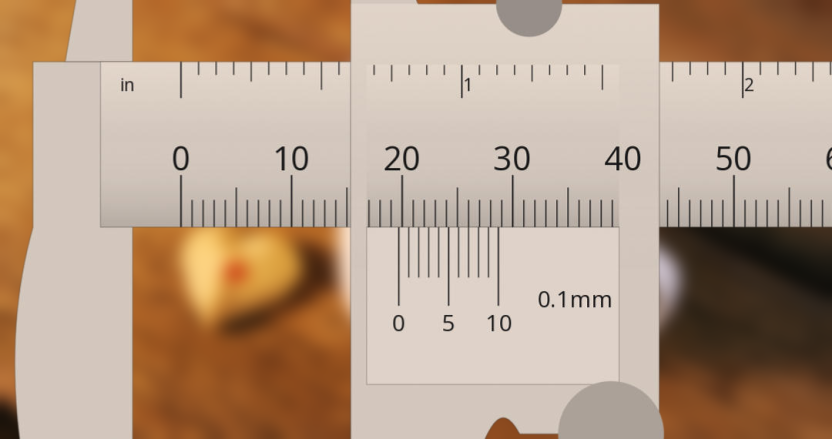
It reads value=19.7 unit=mm
